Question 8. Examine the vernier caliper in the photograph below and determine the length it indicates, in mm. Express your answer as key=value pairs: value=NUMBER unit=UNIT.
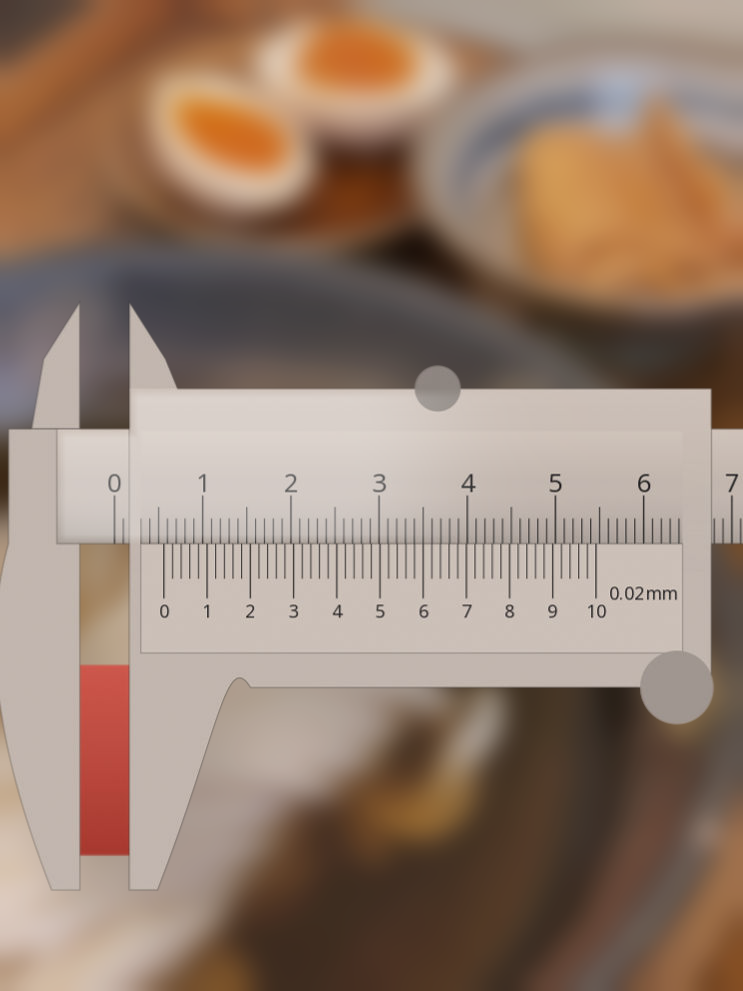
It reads value=5.6 unit=mm
